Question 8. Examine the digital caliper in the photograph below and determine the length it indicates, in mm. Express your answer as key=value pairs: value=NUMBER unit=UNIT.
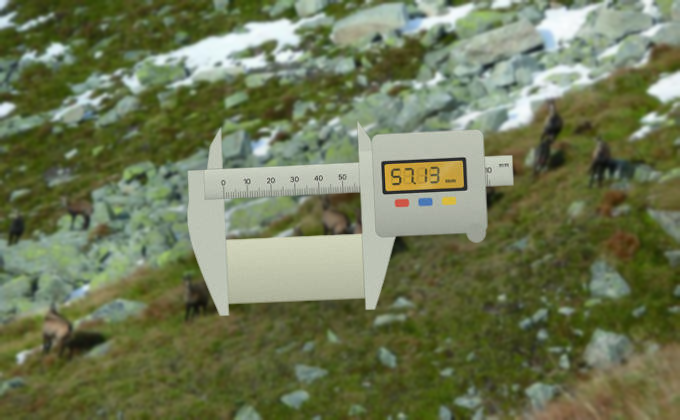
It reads value=57.13 unit=mm
